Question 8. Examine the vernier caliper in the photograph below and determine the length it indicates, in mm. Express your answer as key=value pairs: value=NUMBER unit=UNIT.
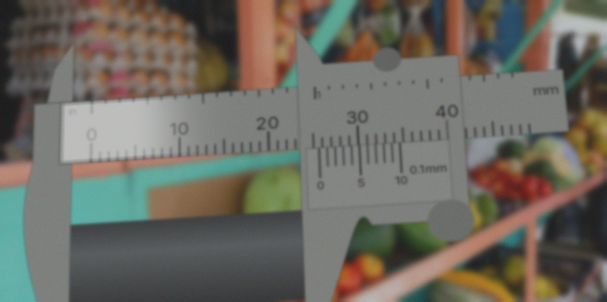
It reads value=25.6 unit=mm
